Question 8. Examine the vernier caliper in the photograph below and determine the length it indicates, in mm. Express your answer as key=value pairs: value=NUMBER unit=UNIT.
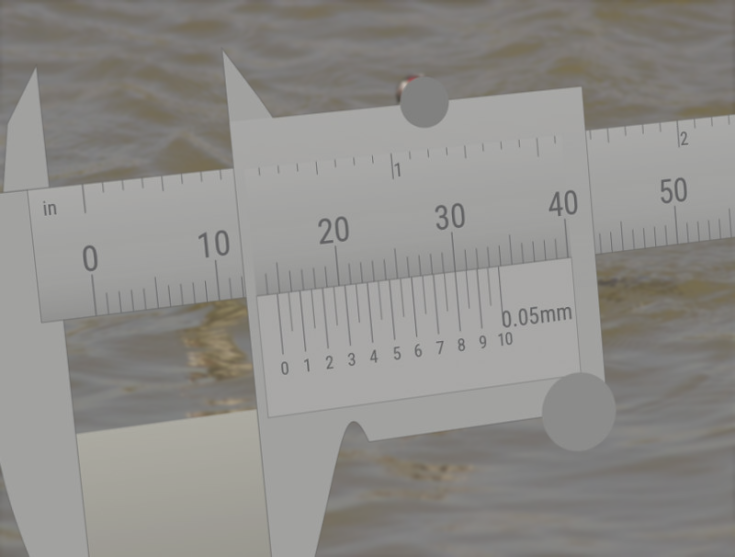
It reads value=14.8 unit=mm
